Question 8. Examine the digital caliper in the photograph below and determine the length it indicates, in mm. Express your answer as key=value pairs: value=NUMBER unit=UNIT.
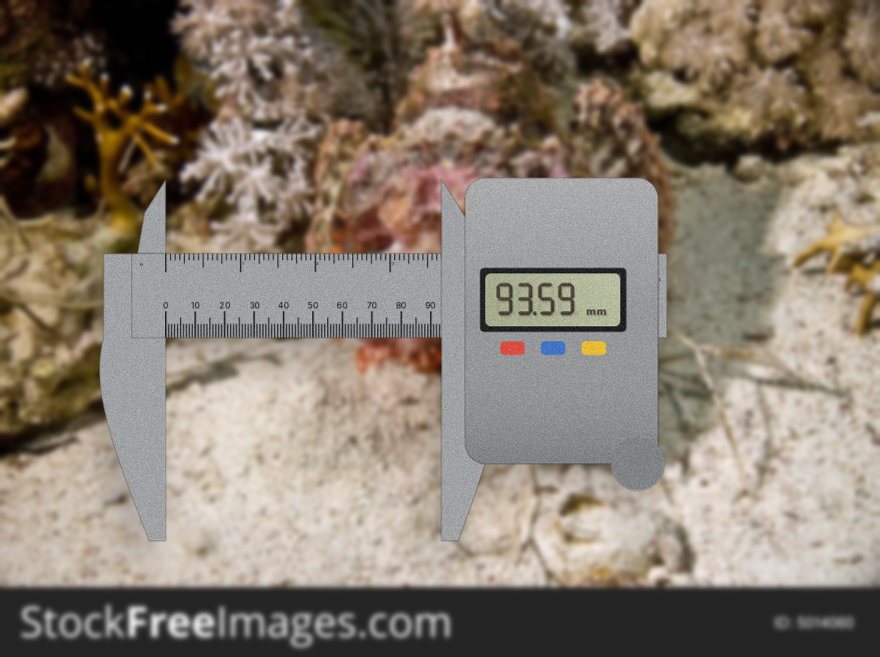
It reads value=93.59 unit=mm
